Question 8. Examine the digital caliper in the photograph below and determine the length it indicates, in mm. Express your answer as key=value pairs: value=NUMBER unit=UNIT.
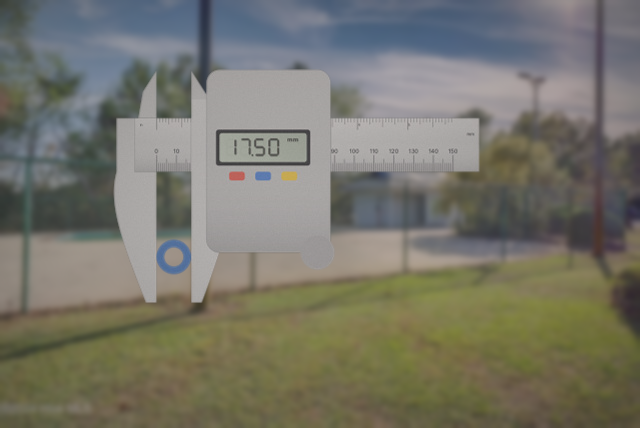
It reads value=17.50 unit=mm
